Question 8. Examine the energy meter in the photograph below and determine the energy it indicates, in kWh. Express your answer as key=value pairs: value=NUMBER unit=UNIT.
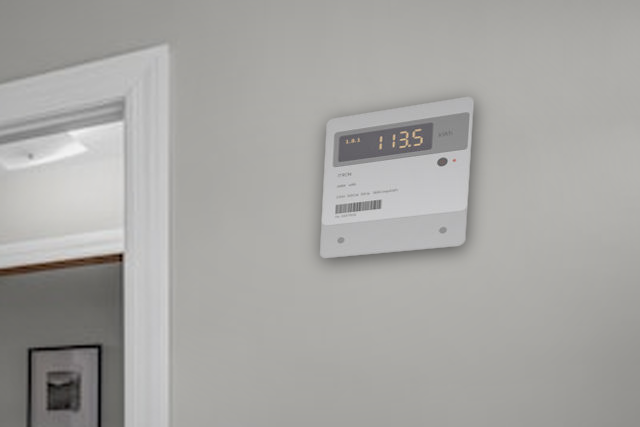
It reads value=113.5 unit=kWh
